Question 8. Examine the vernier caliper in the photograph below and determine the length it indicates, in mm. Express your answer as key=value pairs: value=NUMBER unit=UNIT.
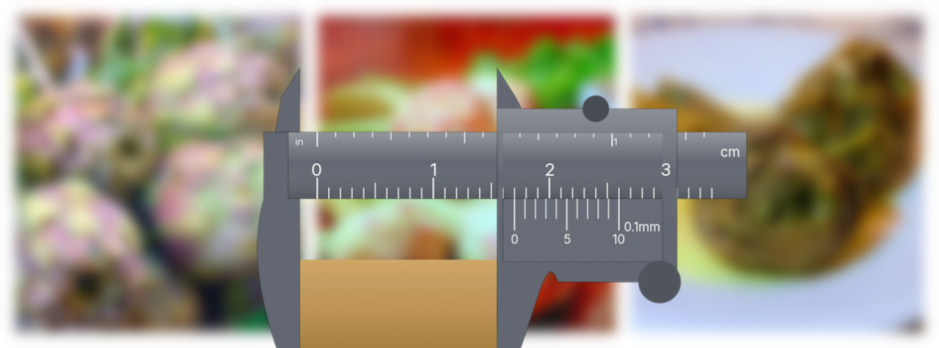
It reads value=17.0 unit=mm
